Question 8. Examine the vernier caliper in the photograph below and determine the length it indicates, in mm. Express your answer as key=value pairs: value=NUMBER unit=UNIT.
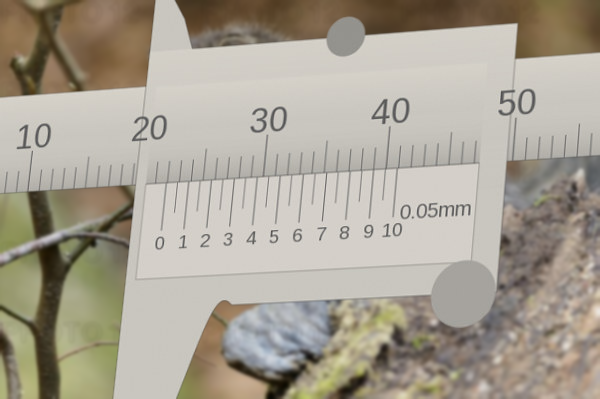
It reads value=21.9 unit=mm
